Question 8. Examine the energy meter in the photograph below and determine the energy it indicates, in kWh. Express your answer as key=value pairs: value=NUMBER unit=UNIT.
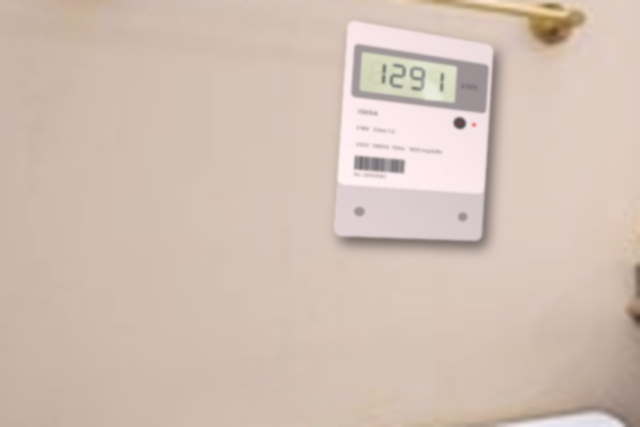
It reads value=1291 unit=kWh
